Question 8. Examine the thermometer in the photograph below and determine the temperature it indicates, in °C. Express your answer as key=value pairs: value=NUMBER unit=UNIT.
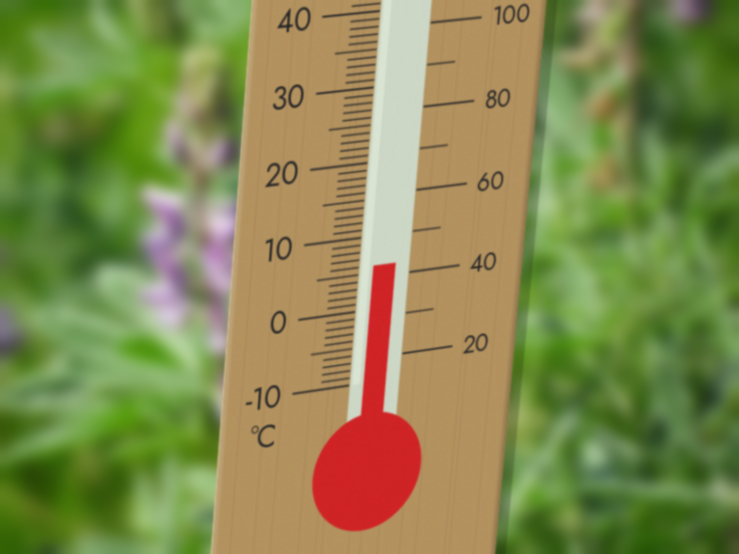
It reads value=6 unit=°C
